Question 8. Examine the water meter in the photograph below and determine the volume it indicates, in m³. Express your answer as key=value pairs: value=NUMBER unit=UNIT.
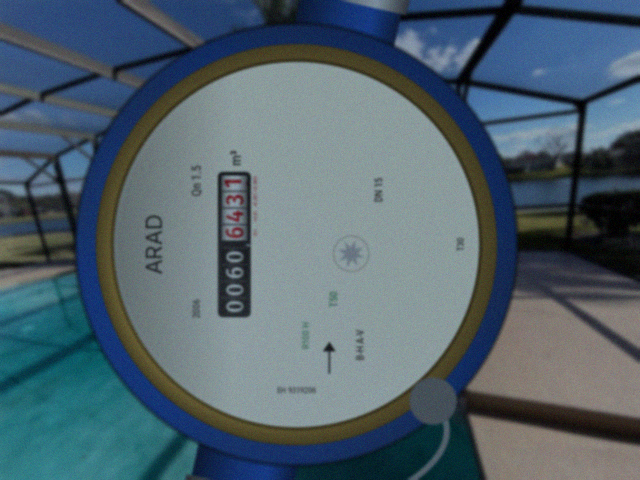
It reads value=60.6431 unit=m³
